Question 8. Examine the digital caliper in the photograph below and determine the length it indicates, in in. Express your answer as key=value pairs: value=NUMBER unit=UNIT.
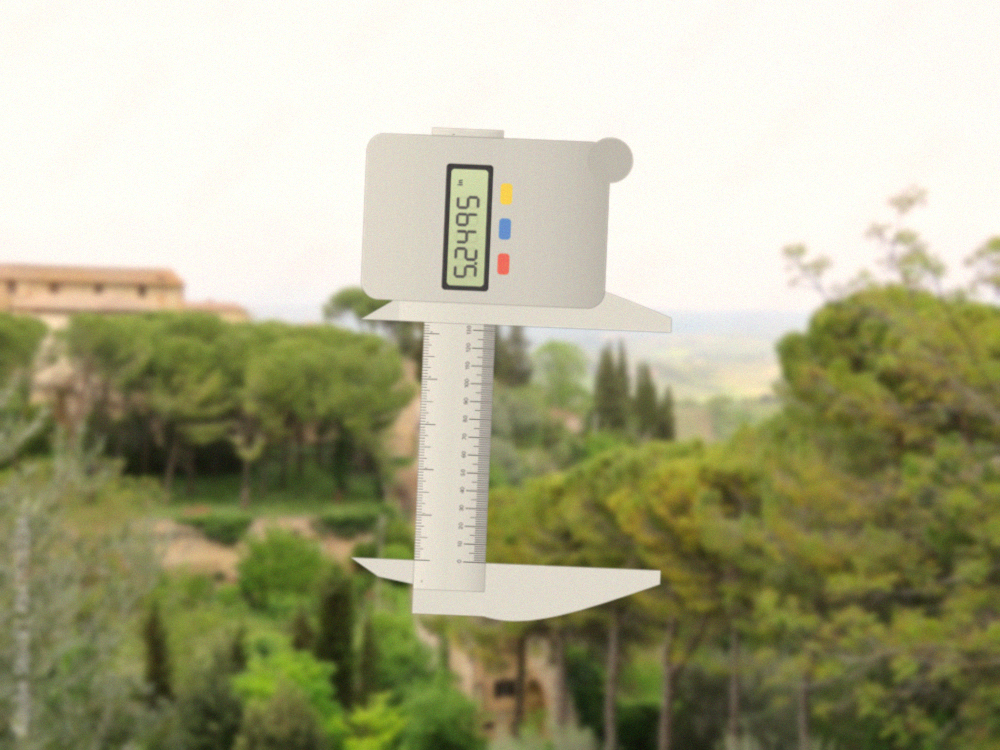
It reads value=5.2495 unit=in
